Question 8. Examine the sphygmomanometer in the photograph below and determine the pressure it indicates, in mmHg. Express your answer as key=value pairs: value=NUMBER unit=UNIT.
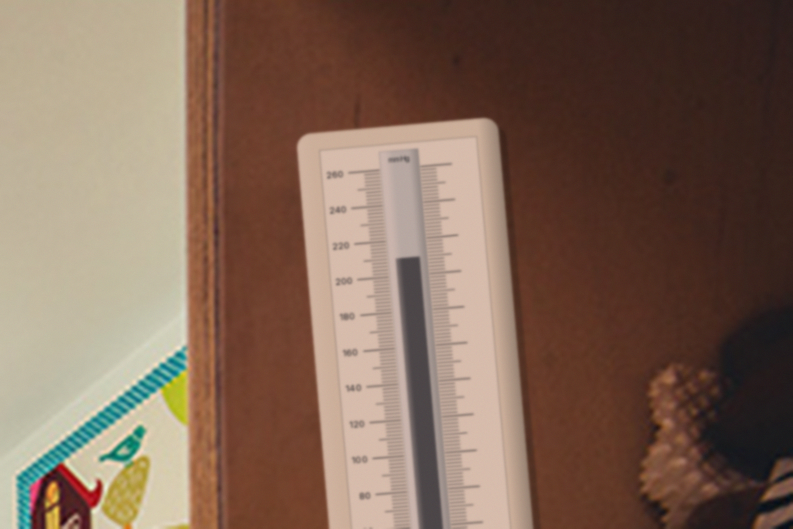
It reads value=210 unit=mmHg
